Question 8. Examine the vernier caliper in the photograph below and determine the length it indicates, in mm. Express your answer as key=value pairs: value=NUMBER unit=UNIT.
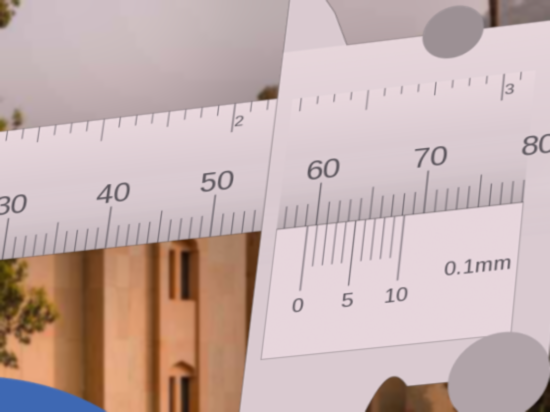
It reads value=59.2 unit=mm
